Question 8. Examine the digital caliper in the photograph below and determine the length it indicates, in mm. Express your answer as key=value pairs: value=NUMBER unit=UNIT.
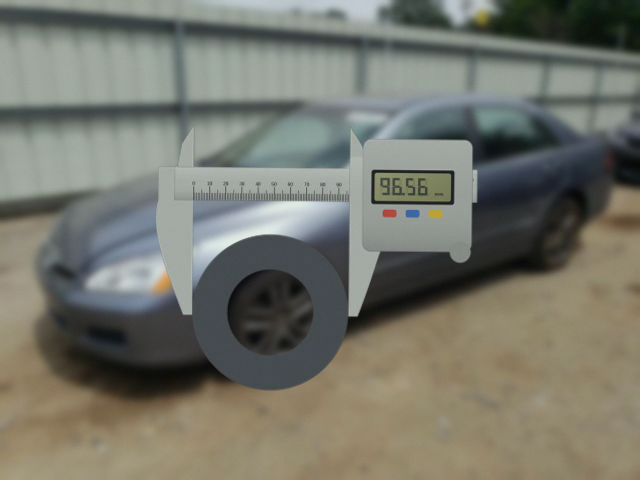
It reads value=96.56 unit=mm
